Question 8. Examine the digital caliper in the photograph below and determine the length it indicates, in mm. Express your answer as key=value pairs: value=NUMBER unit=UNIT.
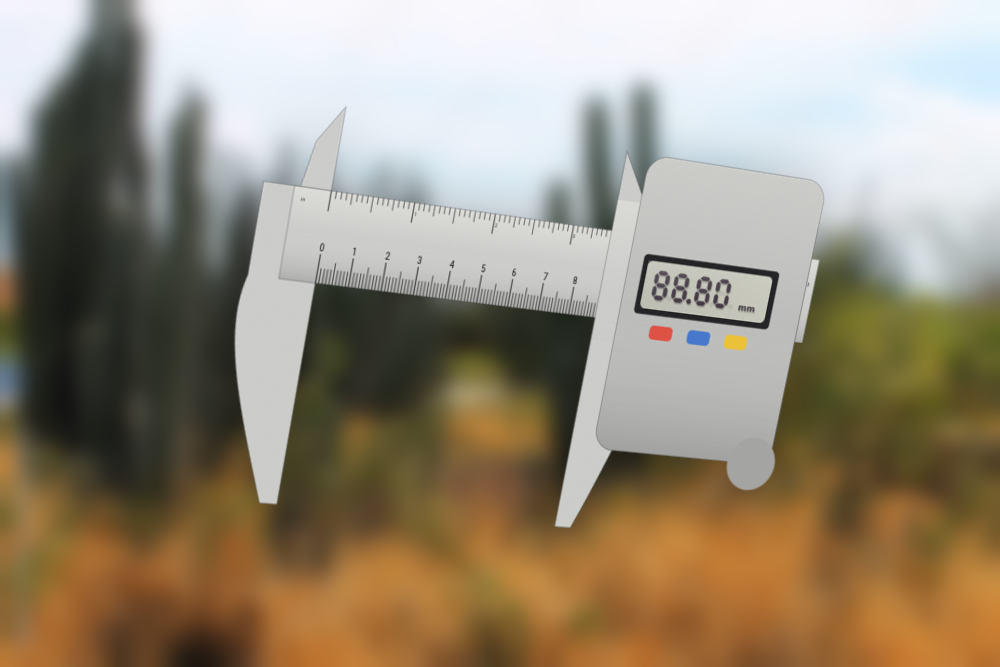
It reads value=88.80 unit=mm
